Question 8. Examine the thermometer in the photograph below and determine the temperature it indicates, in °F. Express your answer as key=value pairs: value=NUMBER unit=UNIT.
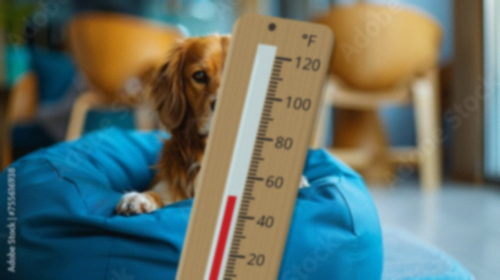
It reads value=50 unit=°F
